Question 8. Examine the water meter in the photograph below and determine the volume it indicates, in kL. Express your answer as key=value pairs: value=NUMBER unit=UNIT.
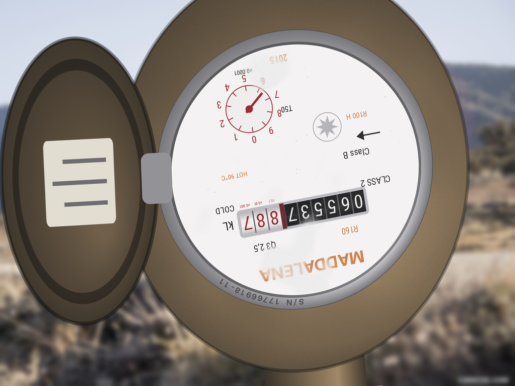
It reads value=65537.8876 unit=kL
